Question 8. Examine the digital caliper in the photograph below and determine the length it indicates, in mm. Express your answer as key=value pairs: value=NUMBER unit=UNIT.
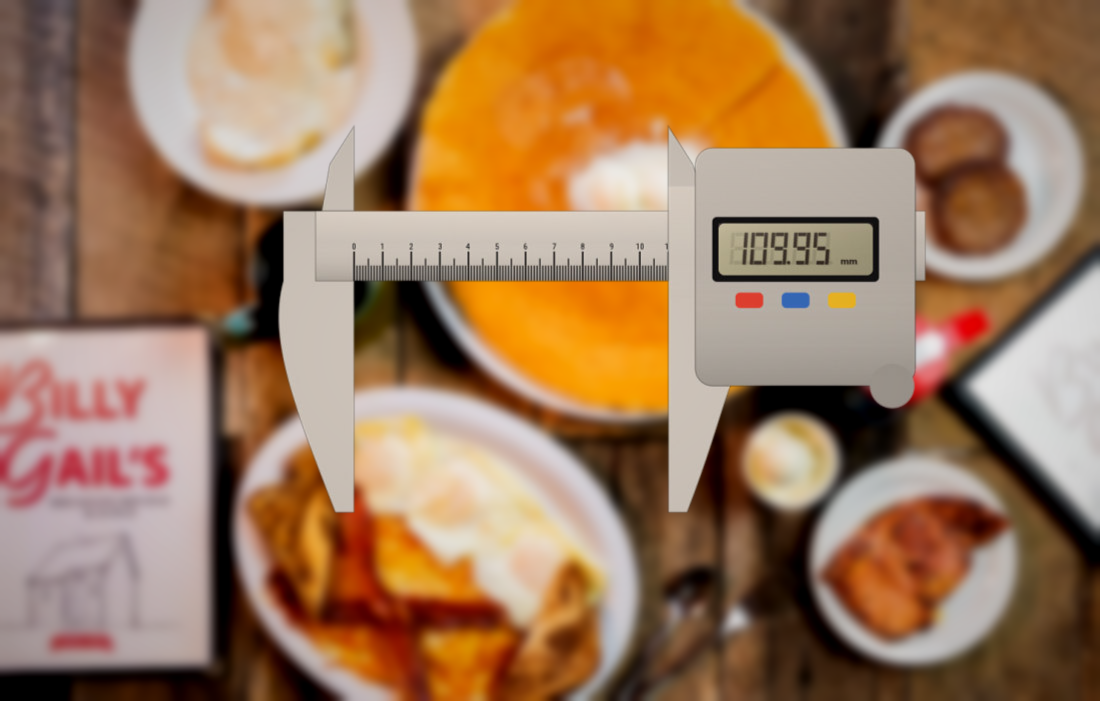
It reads value=109.95 unit=mm
